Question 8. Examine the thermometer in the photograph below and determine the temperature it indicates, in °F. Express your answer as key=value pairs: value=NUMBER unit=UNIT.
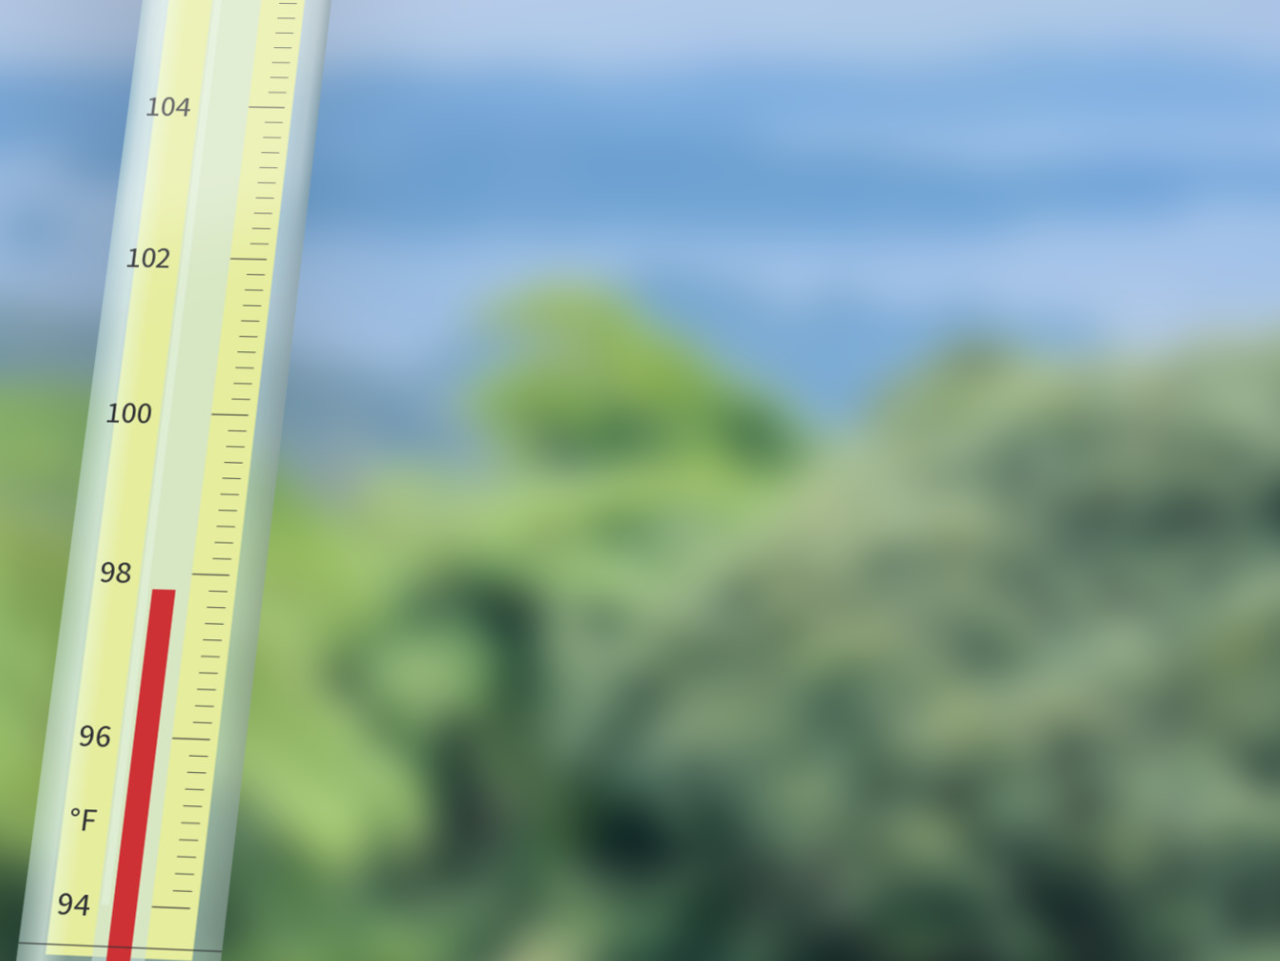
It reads value=97.8 unit=°F
